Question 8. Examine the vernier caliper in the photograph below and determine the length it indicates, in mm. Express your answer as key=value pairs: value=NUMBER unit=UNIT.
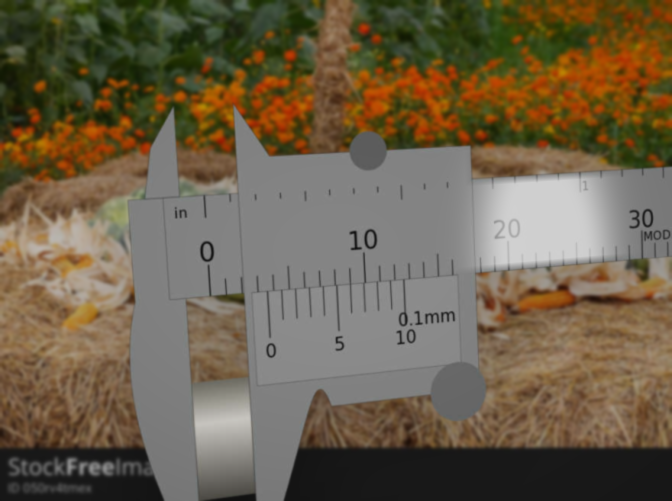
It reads value=3.6 unit=mm
